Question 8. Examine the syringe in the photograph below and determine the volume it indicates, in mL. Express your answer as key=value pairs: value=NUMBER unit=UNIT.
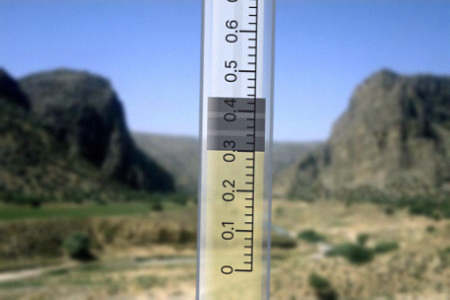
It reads value=0.3 unit=mL
